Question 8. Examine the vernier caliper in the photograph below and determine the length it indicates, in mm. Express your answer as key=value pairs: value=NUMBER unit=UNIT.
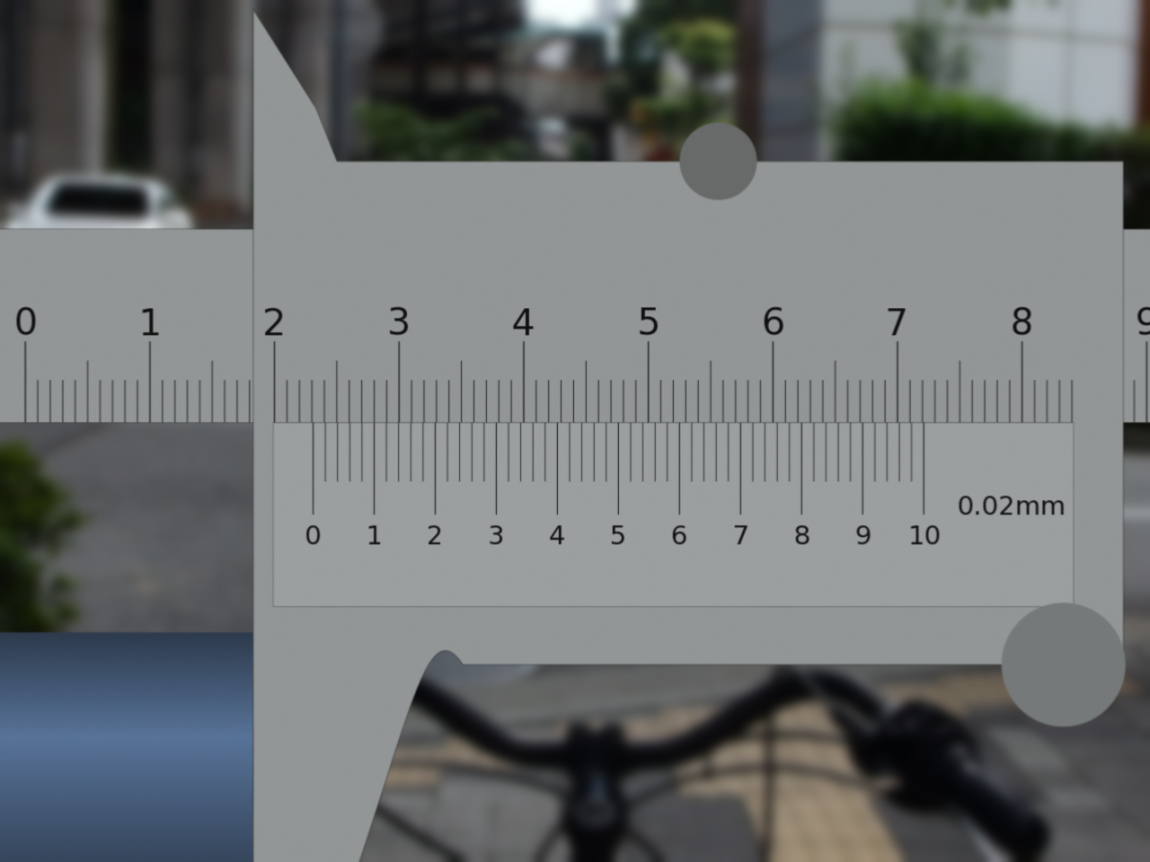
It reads value=23.1 unit=mm
